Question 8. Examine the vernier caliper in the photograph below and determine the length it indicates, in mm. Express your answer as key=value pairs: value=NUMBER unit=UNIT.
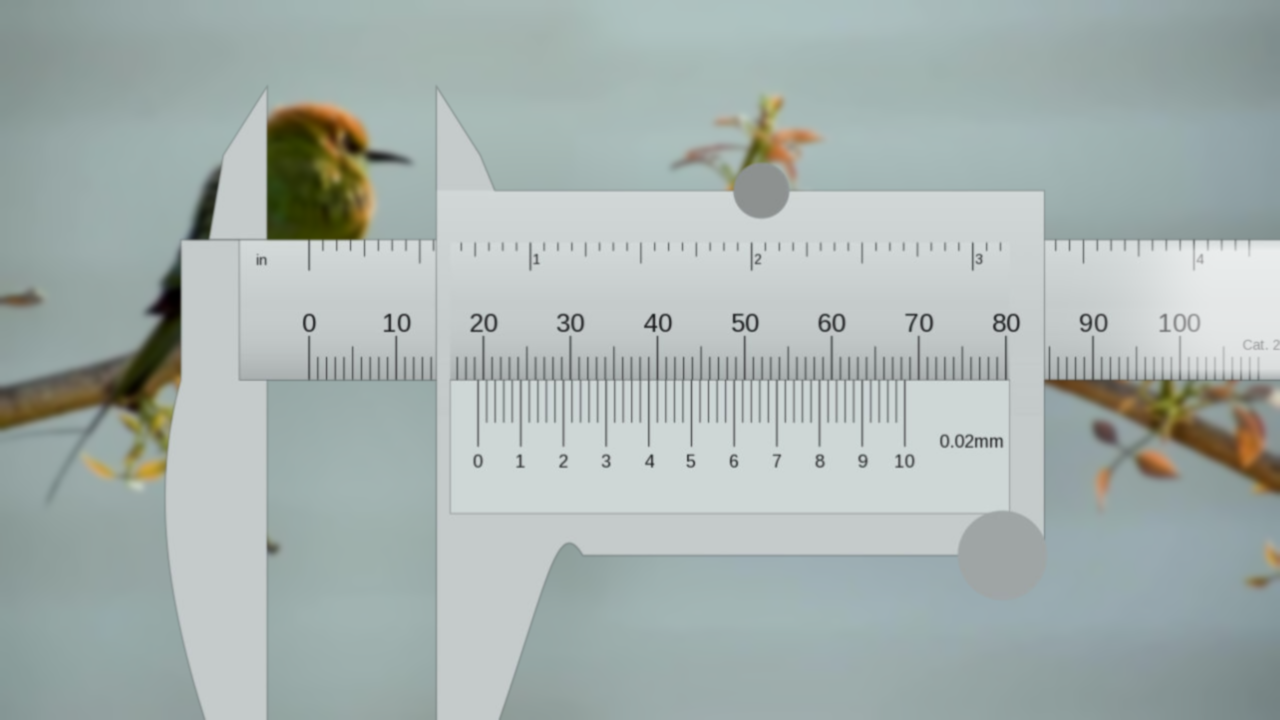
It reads value=19.4 unit=mm
